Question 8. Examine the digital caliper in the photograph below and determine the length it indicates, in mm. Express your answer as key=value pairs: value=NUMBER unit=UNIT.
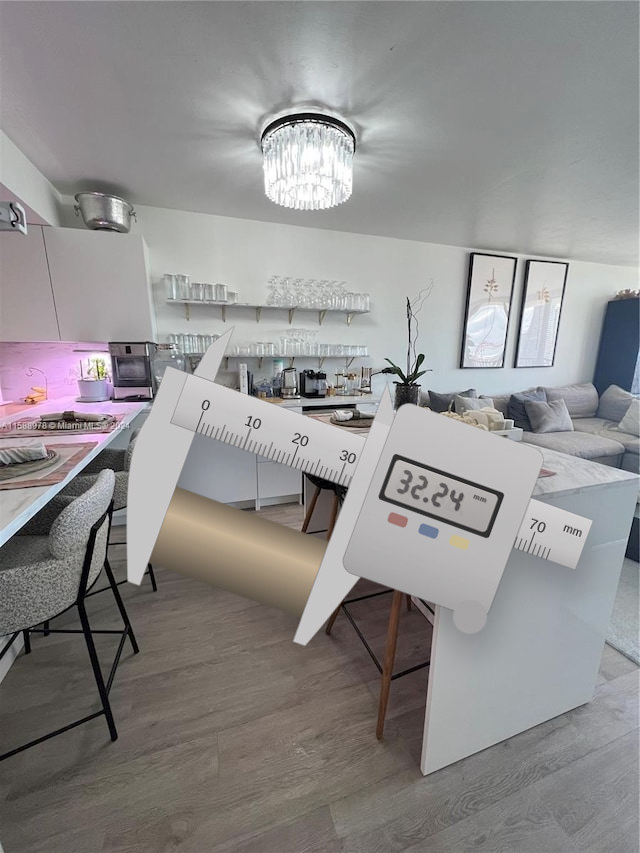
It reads value=32.24 unit=mm
